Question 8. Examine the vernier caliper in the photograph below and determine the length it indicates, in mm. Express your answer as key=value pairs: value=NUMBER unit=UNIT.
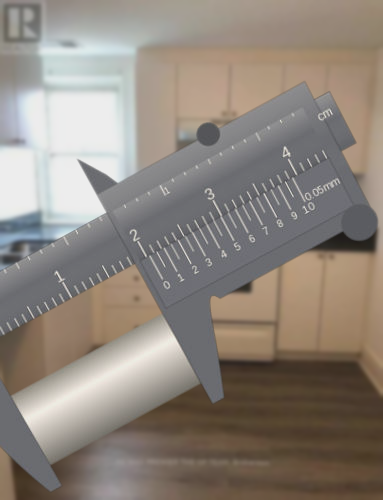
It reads value=20.4 unit=mm
